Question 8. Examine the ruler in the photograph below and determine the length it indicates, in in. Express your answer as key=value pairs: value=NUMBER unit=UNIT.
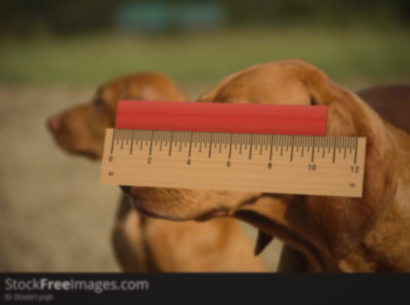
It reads value=10.5 unit=in
